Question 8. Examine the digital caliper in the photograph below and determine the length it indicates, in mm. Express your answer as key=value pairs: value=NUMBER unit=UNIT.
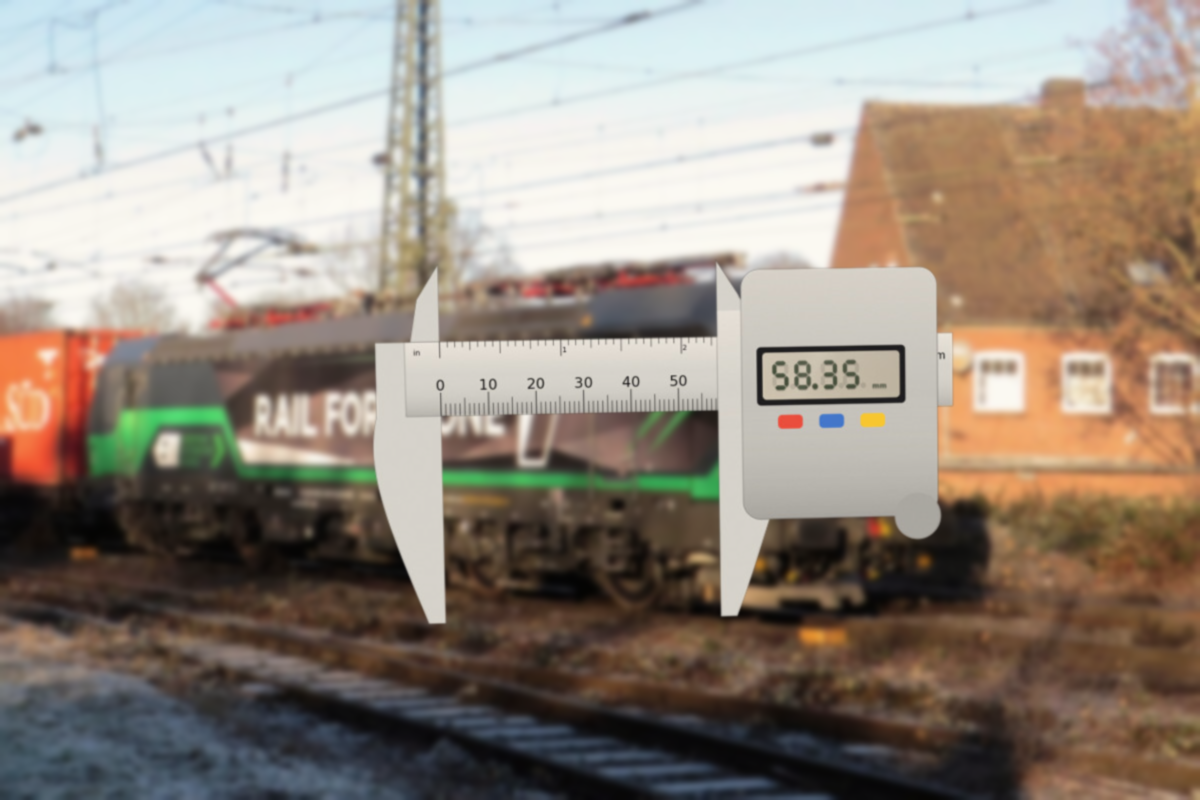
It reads value=58.35 unit=mm
